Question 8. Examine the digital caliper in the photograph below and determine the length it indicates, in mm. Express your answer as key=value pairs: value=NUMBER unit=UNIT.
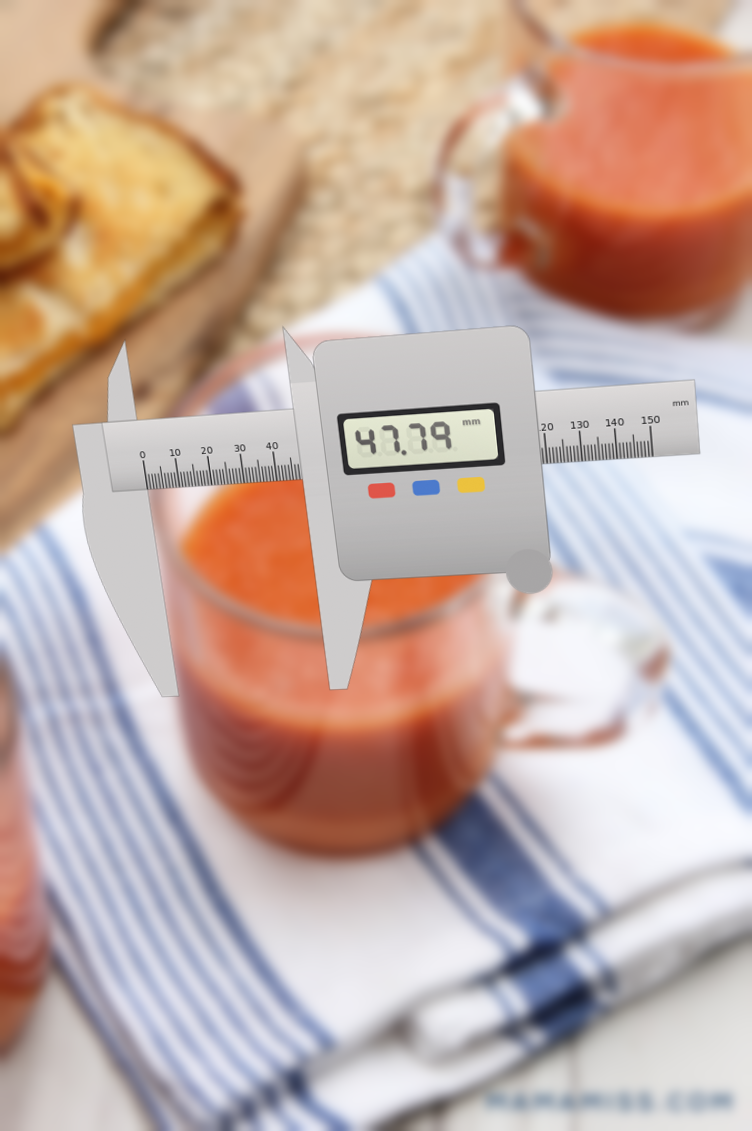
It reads value=47.79 unit=mm
